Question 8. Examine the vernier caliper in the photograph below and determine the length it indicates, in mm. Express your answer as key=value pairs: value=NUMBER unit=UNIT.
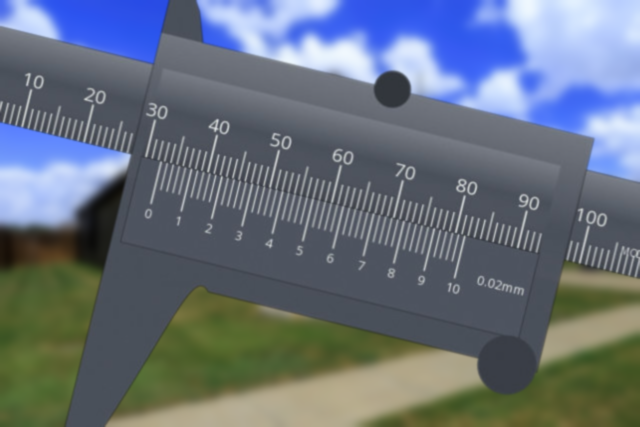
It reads value=32.5 unit=mm
